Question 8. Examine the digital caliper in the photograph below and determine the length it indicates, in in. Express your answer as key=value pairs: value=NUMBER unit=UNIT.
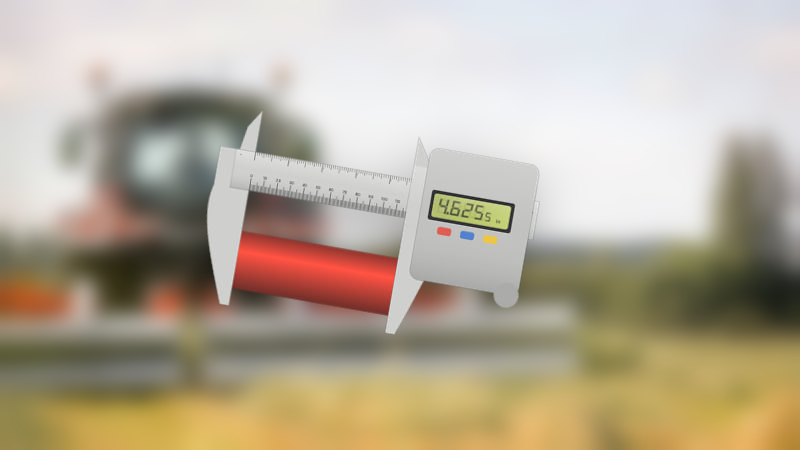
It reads value=4.6255 unit=in
